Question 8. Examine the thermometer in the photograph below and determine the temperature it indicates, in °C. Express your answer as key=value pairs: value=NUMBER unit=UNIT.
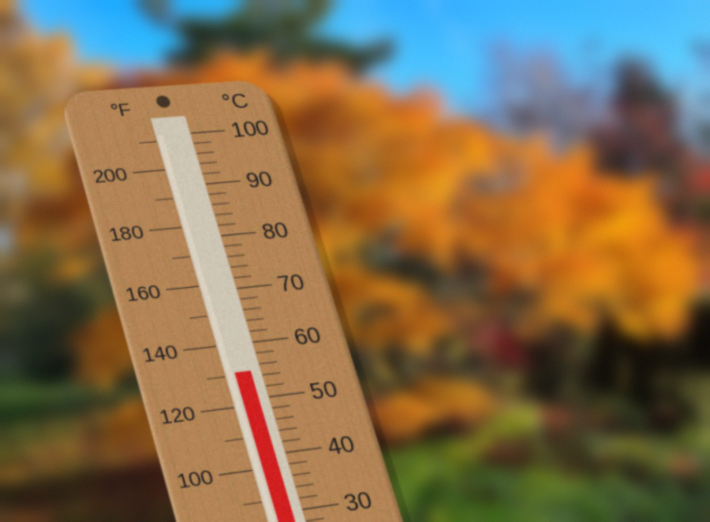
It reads value=55 unit=°C
